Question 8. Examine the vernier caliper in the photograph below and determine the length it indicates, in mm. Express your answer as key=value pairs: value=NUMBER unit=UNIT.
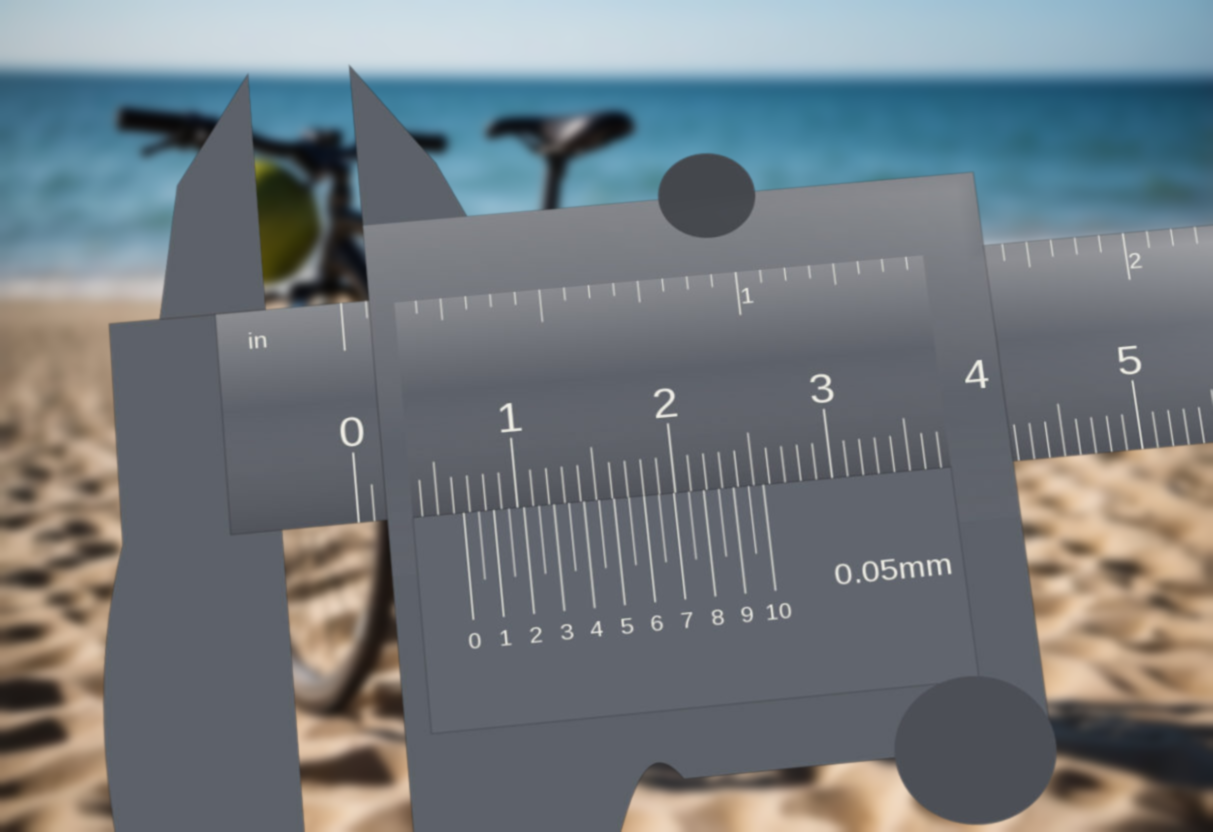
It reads value=6.6 unit=mm
